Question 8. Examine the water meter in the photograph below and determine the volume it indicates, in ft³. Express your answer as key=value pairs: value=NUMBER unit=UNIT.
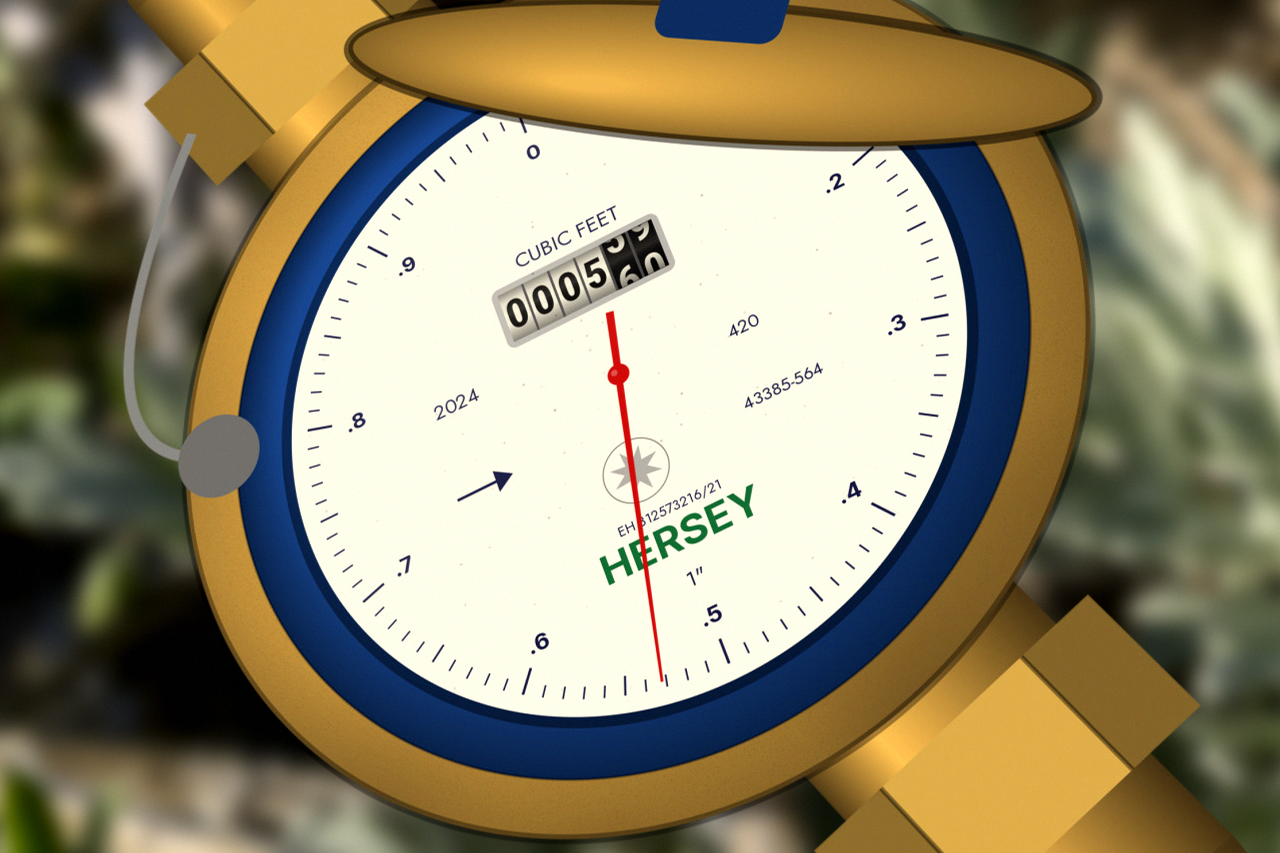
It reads value=559.53 unit=ft³
